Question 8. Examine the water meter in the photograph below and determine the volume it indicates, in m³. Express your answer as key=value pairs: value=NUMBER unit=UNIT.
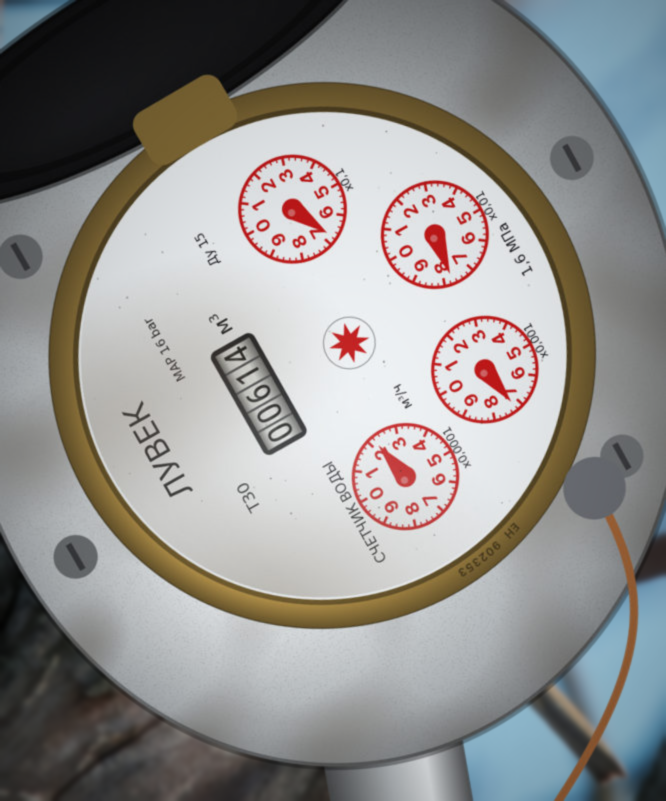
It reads value=614.6772 unit=m³
